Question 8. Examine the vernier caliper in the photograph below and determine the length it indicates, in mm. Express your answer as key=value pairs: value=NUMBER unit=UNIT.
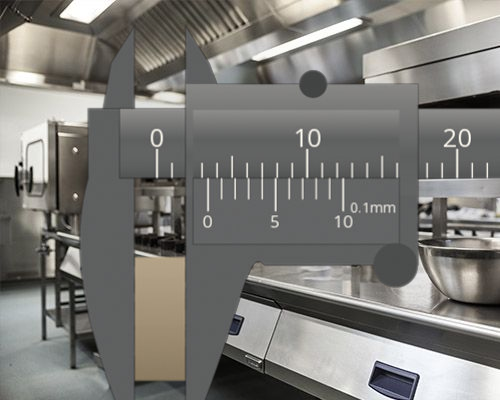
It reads value=3.4 unit=mm
